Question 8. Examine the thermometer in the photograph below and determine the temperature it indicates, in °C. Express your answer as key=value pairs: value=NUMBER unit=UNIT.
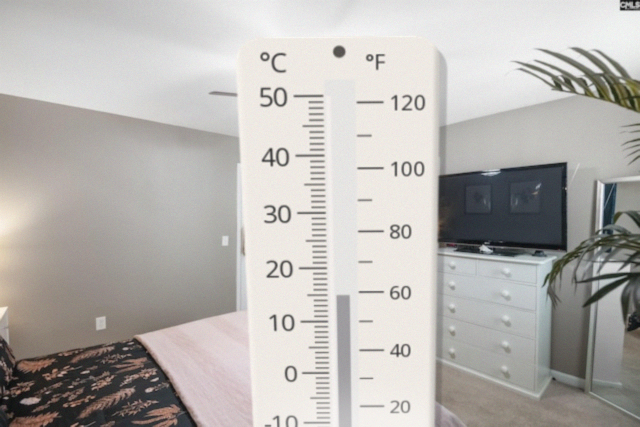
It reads value=15 unit=°C
